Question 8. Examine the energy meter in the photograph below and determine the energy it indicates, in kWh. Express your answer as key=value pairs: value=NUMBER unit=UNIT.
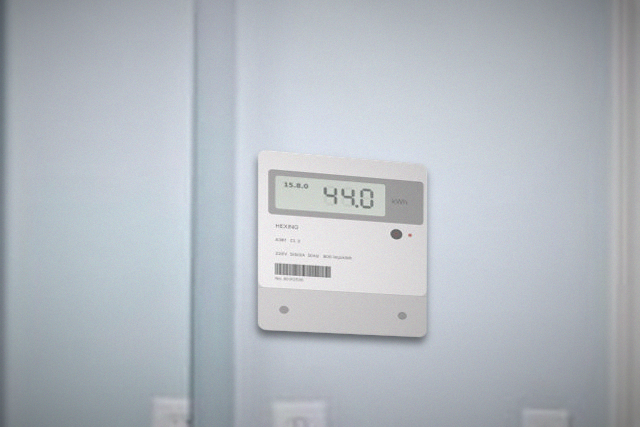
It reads value=44.0 unit=kWh
